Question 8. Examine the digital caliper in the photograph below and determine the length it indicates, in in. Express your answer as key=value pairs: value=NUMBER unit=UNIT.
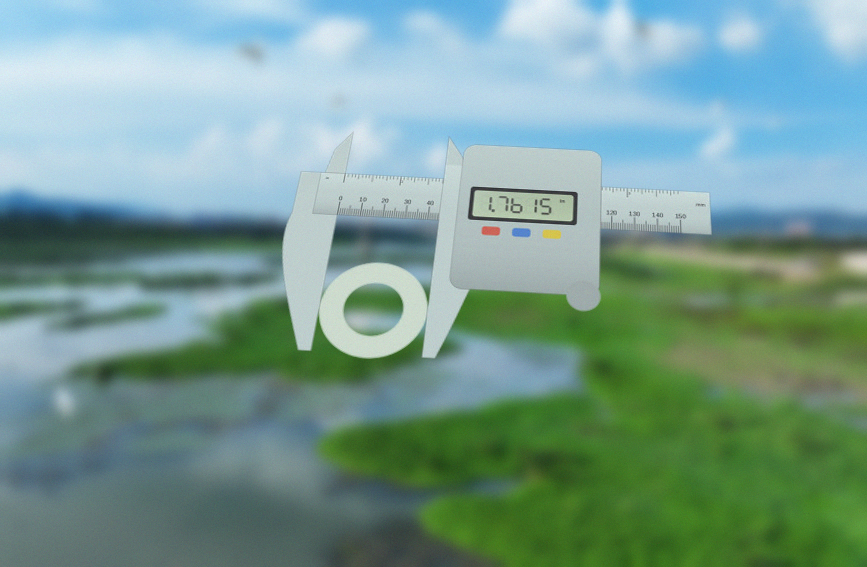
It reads value=1.7615 unit=in
